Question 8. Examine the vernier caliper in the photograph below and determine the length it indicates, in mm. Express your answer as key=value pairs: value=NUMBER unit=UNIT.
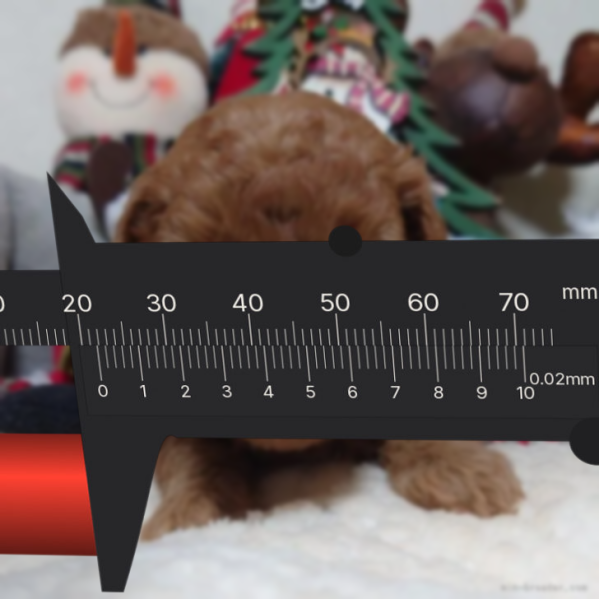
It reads value=21.8 unit=mm
